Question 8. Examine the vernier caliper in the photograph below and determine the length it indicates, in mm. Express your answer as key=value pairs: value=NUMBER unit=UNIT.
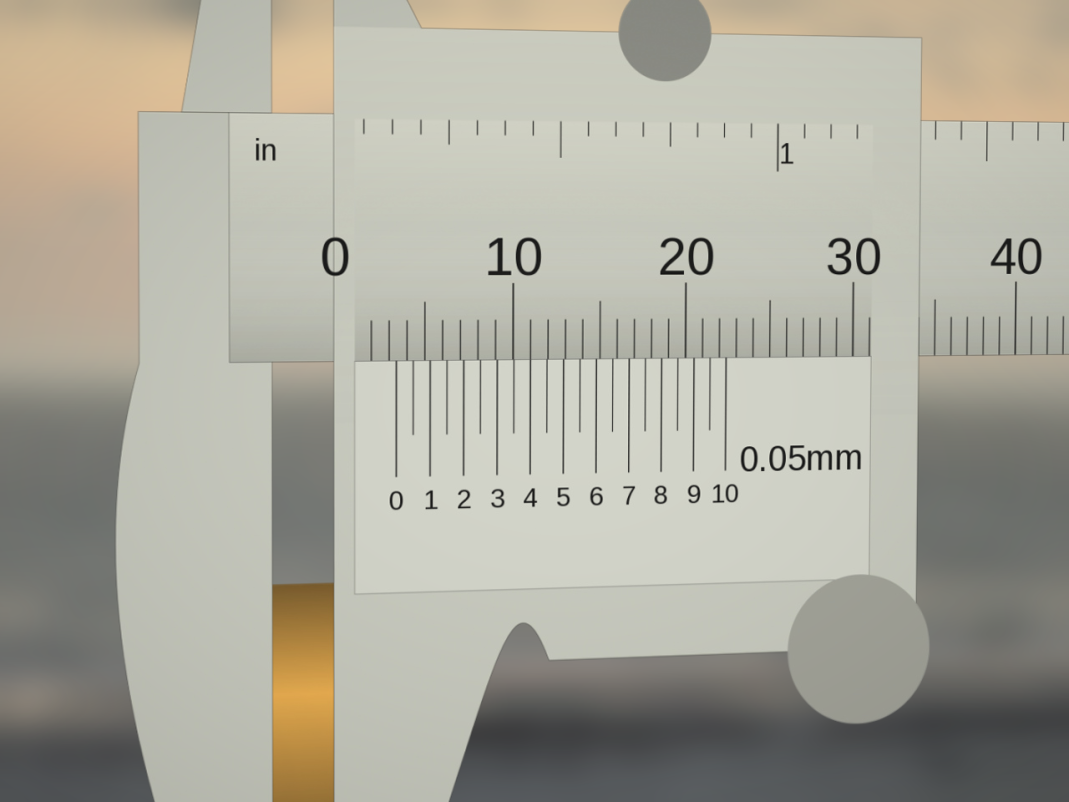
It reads value=3.4 unit=mm
